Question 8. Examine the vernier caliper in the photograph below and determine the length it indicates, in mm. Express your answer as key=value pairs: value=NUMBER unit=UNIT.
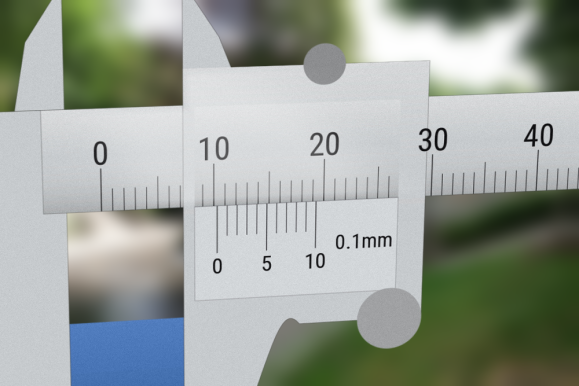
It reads value=10.3 unit=mm
